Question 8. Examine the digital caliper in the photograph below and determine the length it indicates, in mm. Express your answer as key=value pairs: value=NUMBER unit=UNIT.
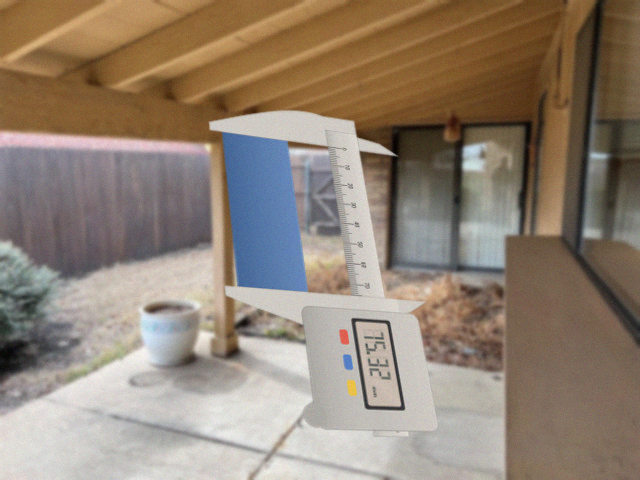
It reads value=75.32 unit=mm
